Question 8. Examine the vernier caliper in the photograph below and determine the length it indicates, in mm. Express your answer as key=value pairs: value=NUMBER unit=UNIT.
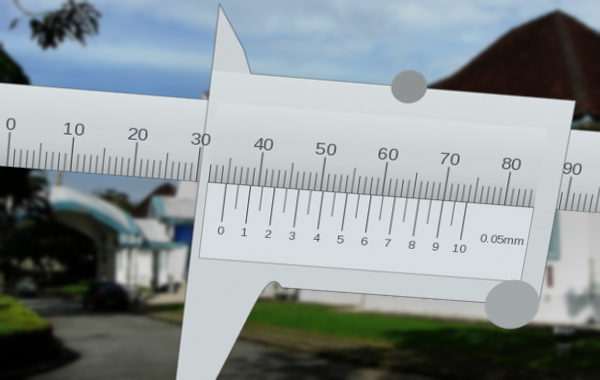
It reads value=34.8 unit=mm
